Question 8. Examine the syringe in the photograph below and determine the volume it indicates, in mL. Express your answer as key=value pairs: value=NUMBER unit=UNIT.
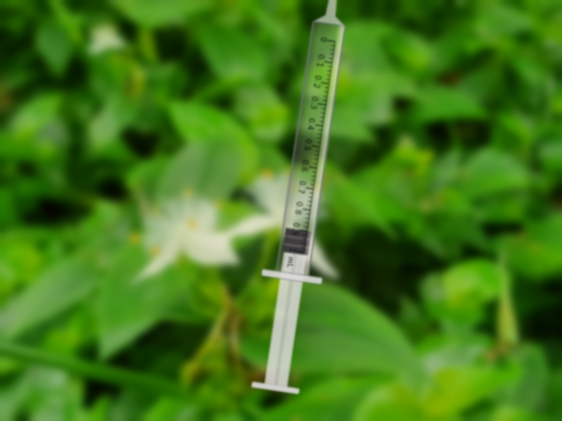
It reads value=0.9 unit=mL
